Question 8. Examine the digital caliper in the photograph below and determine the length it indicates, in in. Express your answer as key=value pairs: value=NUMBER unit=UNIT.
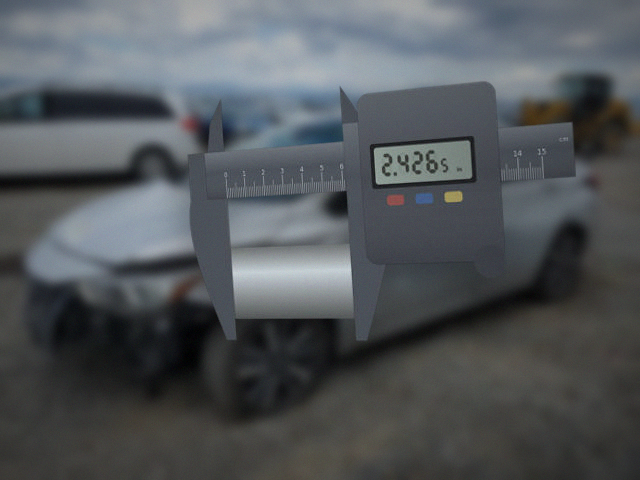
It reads value=2.4265 unit=in
